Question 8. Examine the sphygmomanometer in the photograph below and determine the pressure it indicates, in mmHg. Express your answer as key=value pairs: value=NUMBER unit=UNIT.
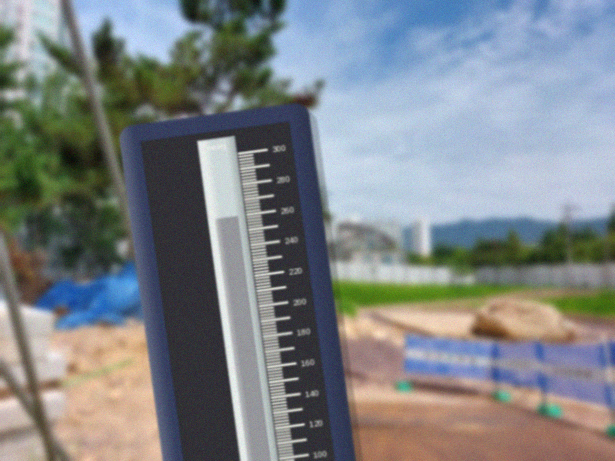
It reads value=260 unit=mmHg
